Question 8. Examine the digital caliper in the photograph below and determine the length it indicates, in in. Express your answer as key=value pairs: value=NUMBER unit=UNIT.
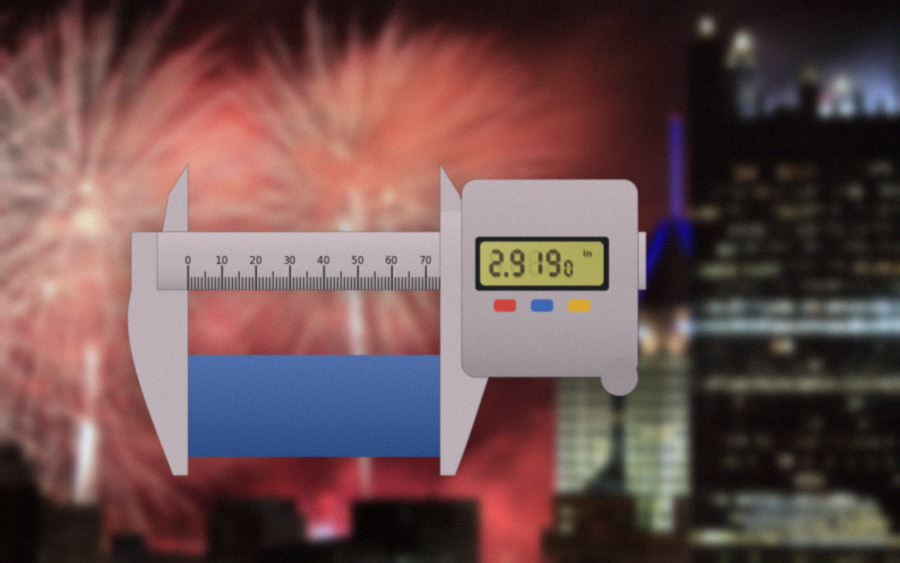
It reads value=2.9190 unit=in
